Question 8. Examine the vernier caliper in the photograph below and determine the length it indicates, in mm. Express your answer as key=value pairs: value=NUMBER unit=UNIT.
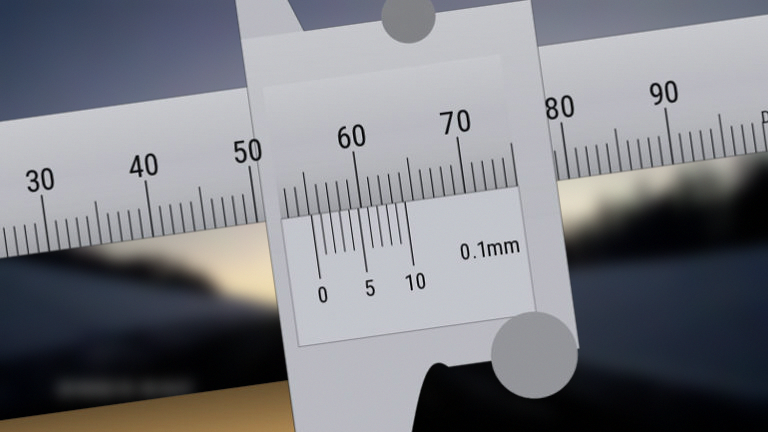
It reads value=55.2 unit=mm
